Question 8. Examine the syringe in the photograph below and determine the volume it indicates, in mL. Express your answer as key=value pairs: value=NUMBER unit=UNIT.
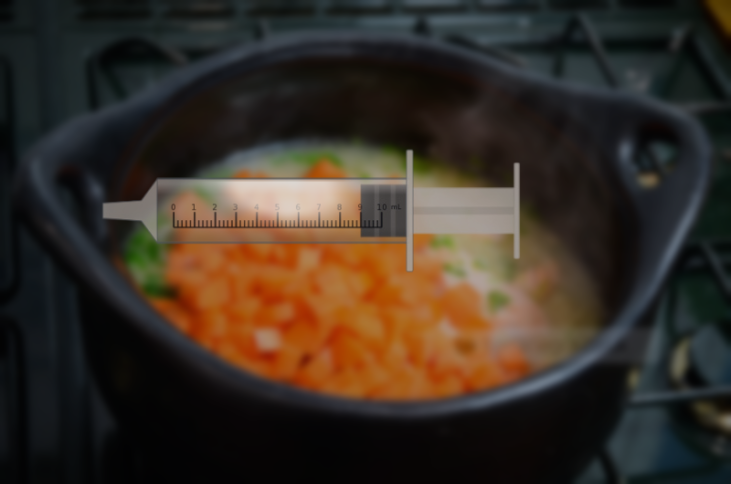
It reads value=9 unit=mL
